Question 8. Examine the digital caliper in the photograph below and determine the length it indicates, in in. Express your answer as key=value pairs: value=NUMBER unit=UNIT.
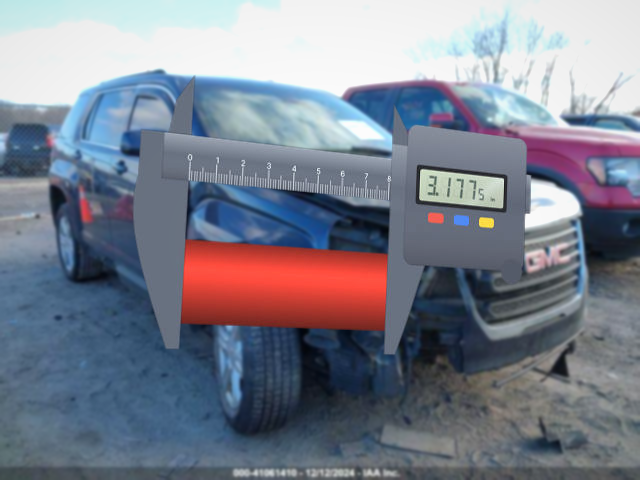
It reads value=3.1775 unit=in
